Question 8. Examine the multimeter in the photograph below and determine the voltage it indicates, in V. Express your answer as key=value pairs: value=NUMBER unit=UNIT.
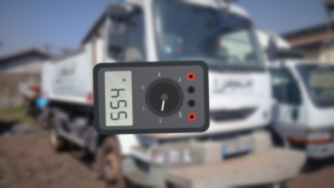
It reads value=554 unit=V
